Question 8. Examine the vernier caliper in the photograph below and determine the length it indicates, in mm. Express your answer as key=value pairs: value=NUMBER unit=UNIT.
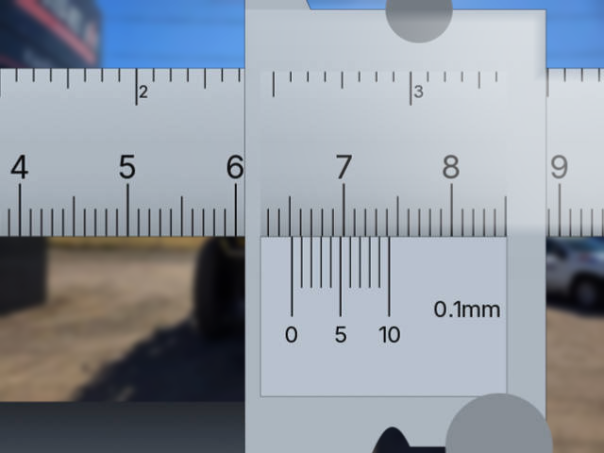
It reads value=65.2 unit=mm
